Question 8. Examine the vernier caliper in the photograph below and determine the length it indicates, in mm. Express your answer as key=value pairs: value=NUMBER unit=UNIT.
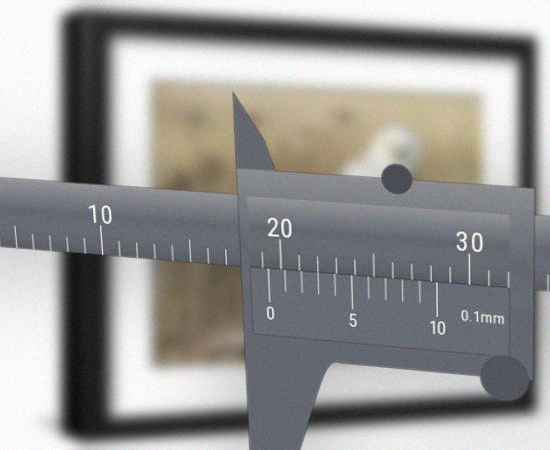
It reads value=19.3 unit=mm
